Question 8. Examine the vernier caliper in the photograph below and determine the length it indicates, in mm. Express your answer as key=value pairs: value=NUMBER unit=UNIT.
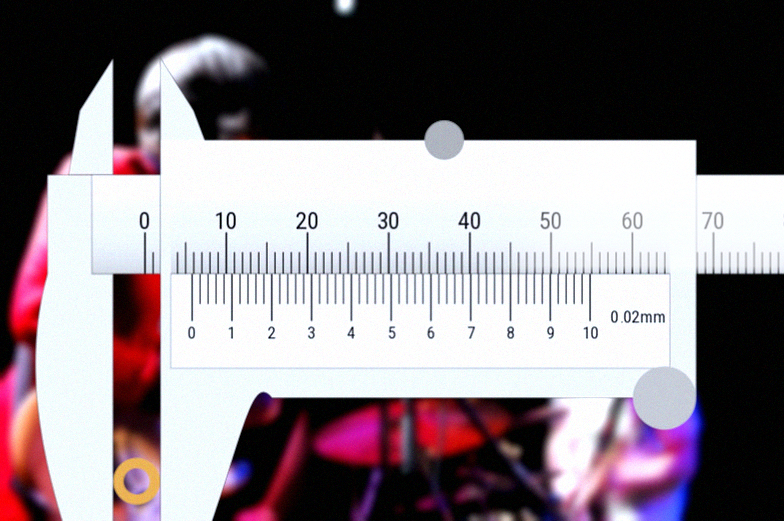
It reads value=5.8 unit=mm
